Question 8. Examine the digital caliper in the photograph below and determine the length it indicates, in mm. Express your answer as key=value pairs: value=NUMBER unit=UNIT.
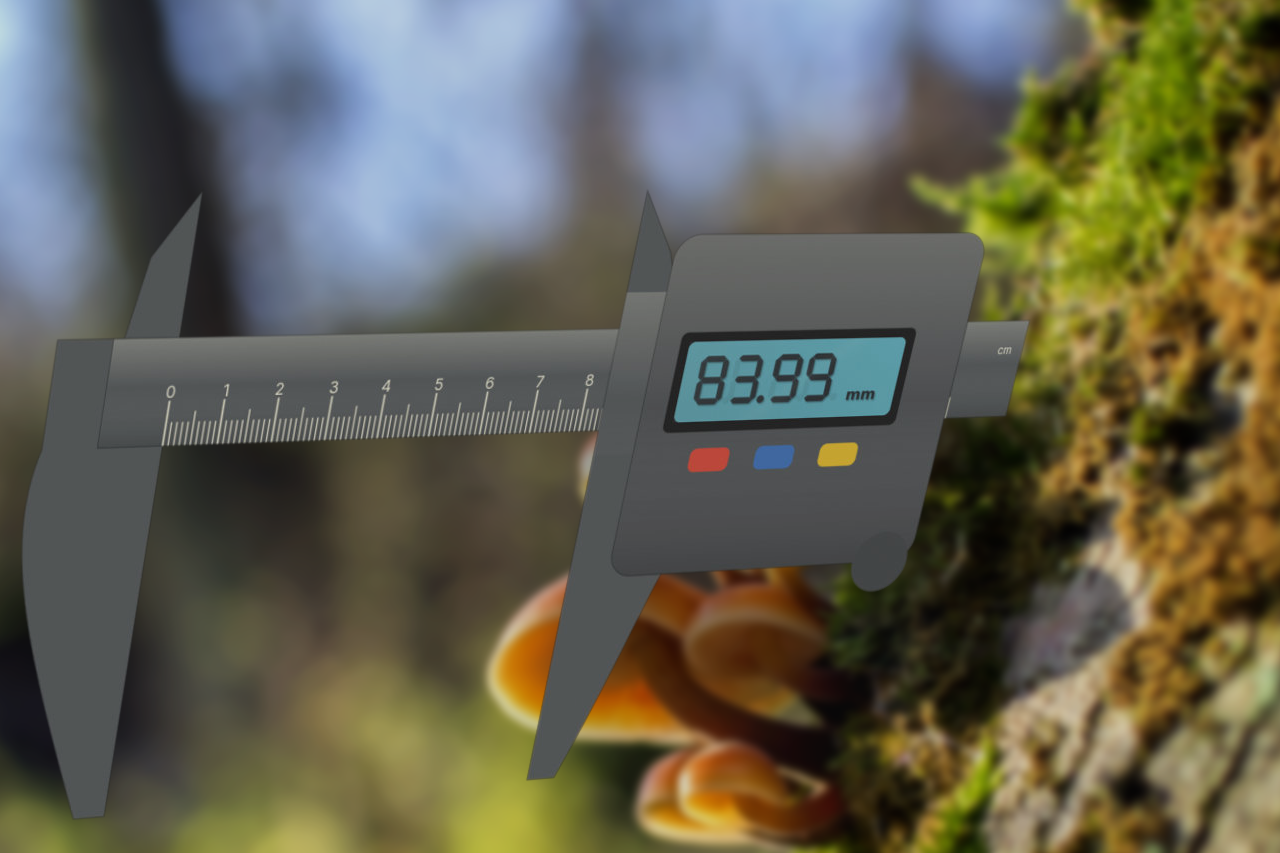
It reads value=83.99 unit=mm
